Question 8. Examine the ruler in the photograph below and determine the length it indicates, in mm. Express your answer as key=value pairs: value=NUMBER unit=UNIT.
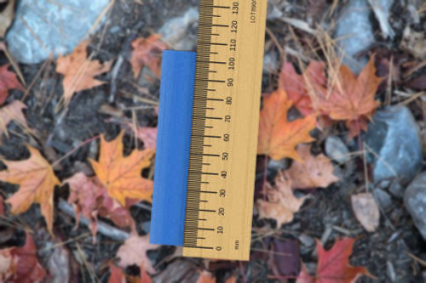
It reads value=105 unit=mm
